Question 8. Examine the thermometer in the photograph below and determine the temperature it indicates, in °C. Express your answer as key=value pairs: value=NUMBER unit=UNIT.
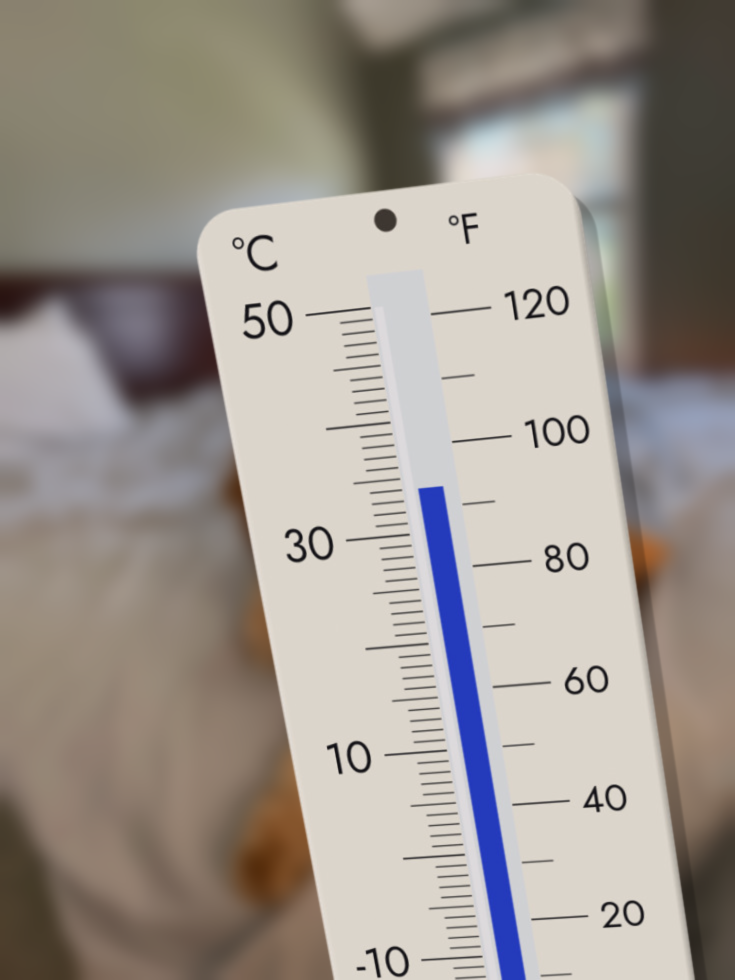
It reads value=34 unit=°C
